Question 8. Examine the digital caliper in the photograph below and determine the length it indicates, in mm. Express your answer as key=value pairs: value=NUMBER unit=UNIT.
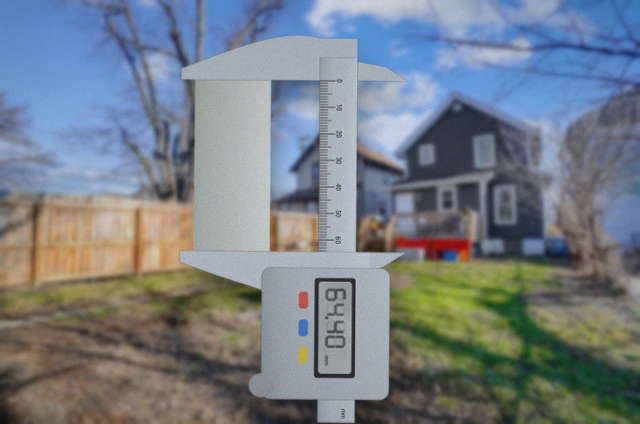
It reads value=64.40 unit=mm
